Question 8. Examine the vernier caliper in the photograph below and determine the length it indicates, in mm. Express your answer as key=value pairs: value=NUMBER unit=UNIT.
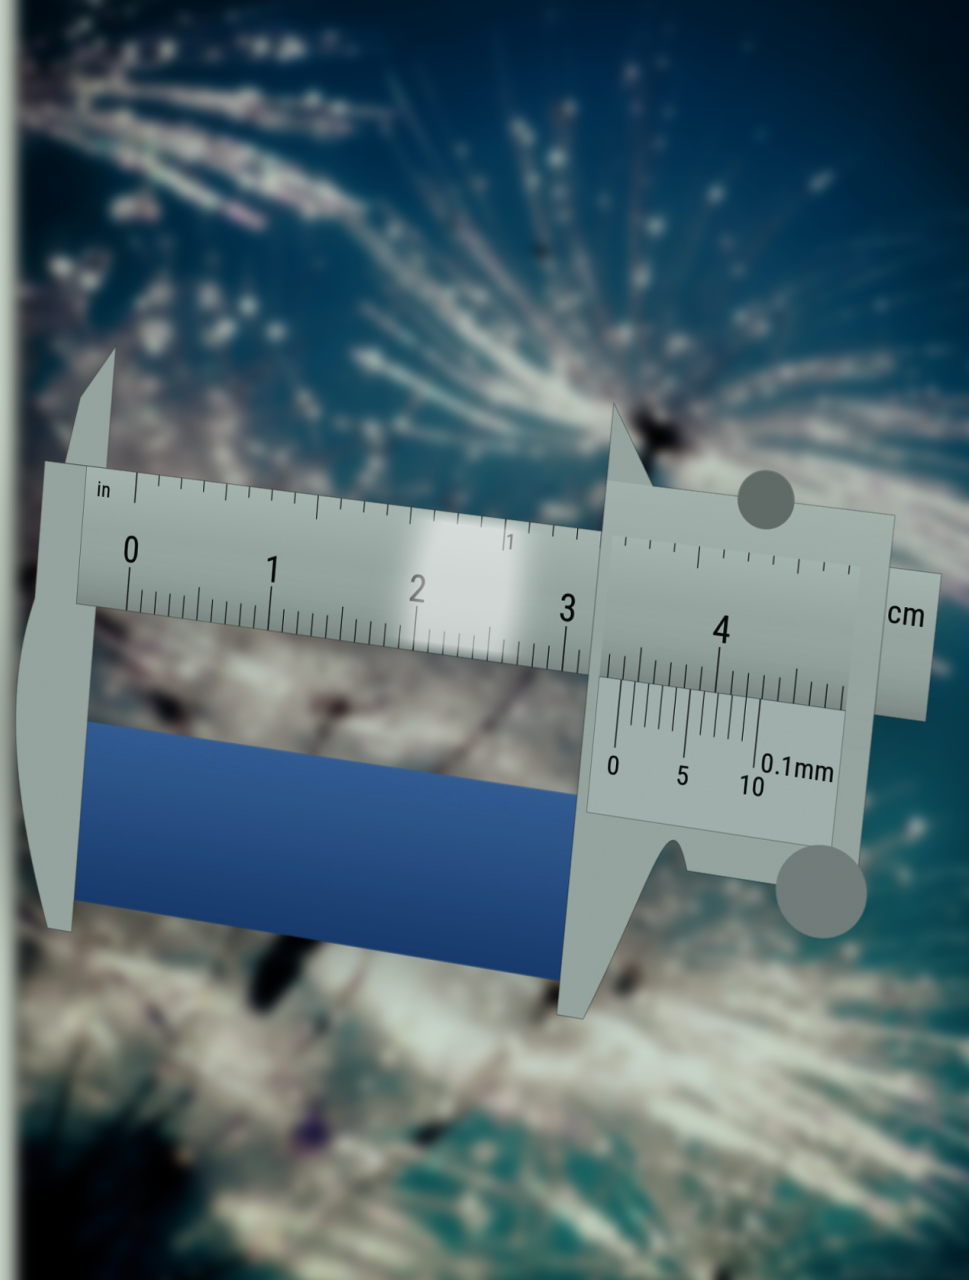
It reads value=33.9 unit=mm
